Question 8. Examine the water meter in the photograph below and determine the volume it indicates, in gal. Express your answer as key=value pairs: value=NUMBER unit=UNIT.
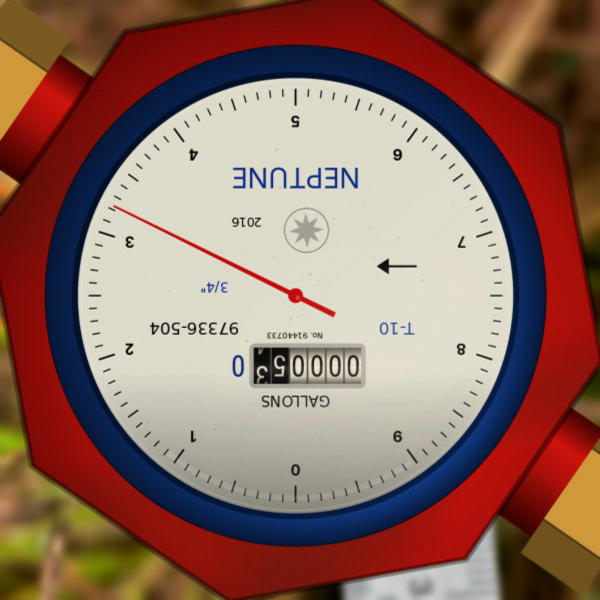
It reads value=533.2 unit=gal
